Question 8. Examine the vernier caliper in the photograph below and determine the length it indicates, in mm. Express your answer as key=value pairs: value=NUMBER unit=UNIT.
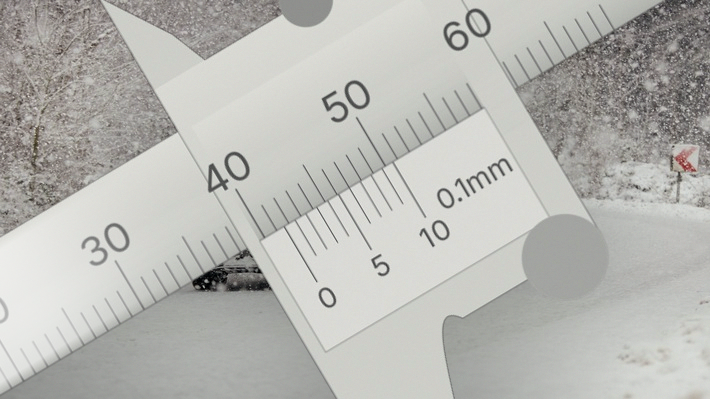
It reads value=41.6 unit=mm
